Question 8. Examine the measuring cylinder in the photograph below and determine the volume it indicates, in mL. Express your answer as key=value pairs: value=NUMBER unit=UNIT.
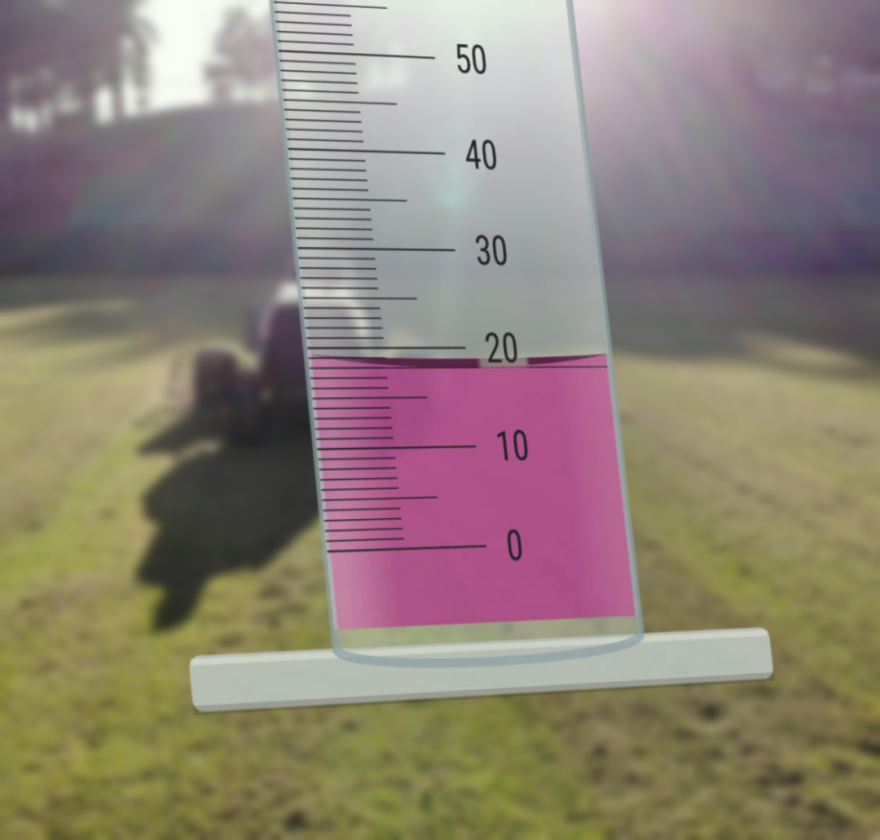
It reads value=18 unit=mL
